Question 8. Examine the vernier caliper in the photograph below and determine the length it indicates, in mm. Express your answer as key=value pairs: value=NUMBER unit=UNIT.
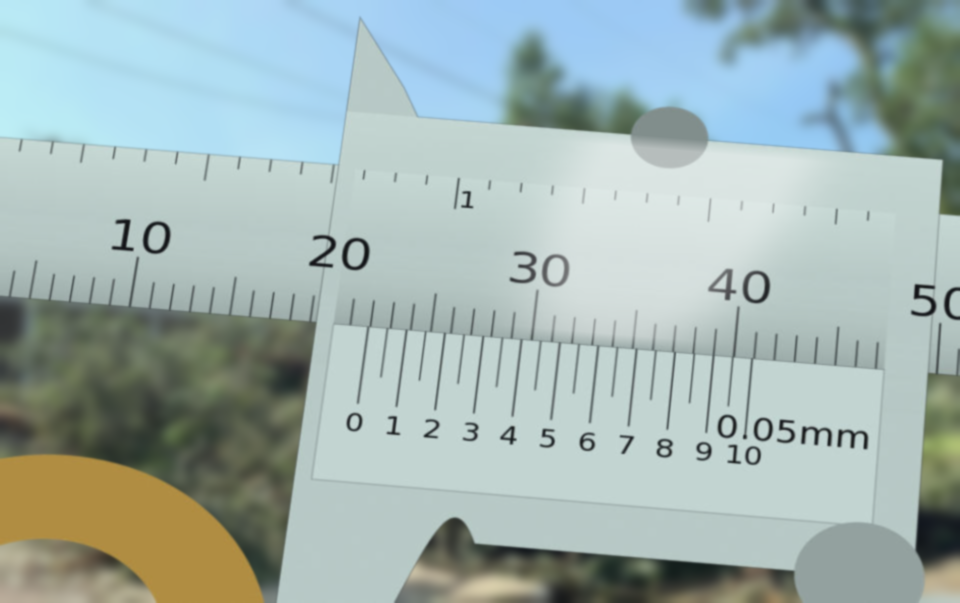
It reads value=21.9 unit=mm
